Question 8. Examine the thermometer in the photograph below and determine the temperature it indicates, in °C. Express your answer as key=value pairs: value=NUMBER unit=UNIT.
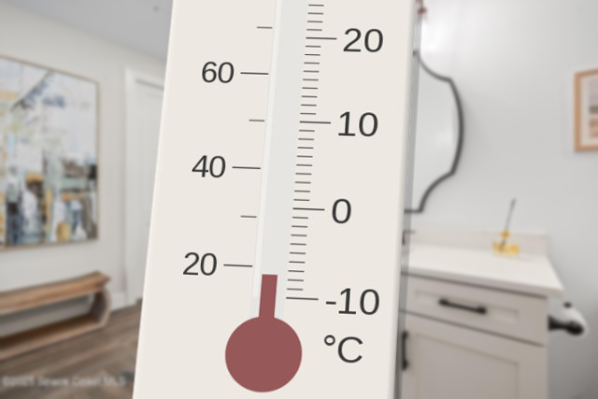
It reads value=-7.5 unit=°C
